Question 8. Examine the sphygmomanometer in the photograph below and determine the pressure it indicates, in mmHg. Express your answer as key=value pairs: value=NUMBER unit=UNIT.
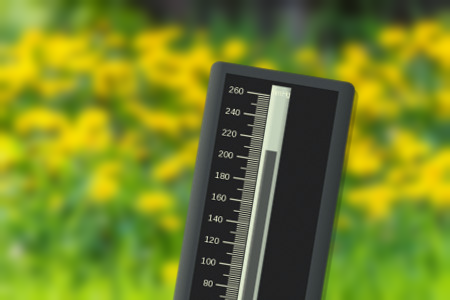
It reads value=210 unit=mmHg
